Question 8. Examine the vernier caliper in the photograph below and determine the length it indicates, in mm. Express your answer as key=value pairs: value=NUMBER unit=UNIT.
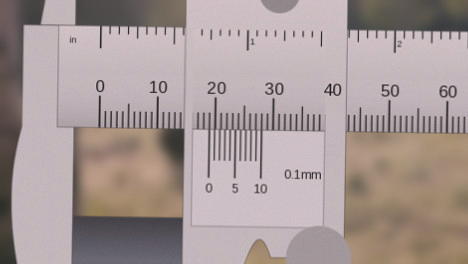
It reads value=19.0 unit=mm
